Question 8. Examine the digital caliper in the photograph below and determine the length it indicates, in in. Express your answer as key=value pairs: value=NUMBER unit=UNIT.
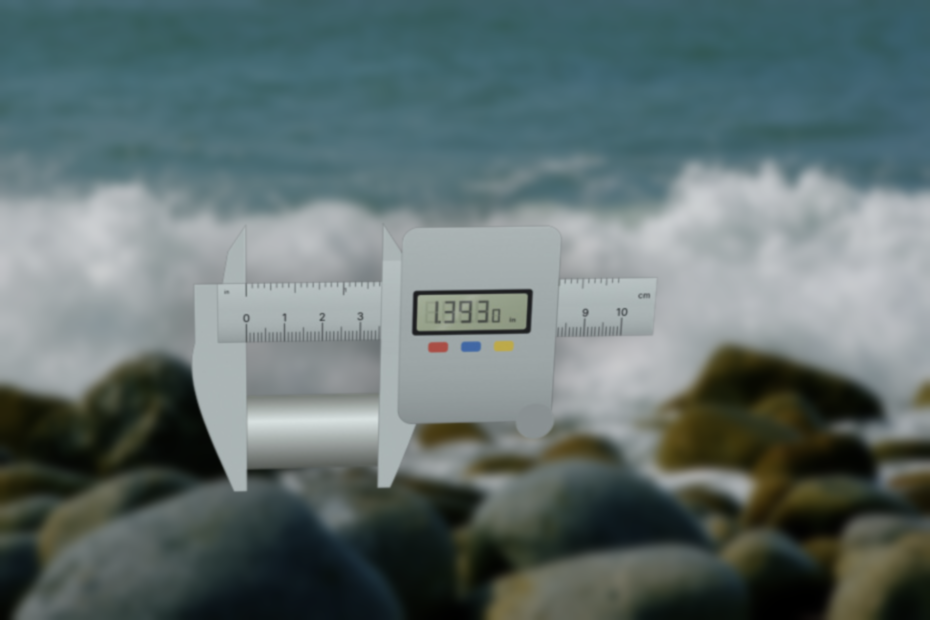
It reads value=1.3930 unit=in
